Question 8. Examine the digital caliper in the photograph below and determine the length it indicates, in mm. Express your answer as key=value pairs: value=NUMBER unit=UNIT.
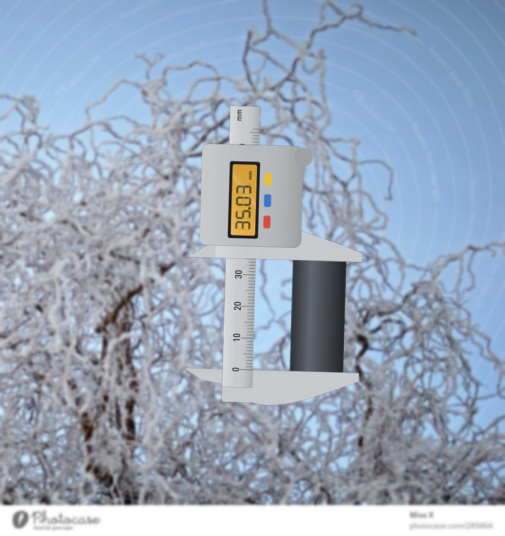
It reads value=35.03 unit=mm
